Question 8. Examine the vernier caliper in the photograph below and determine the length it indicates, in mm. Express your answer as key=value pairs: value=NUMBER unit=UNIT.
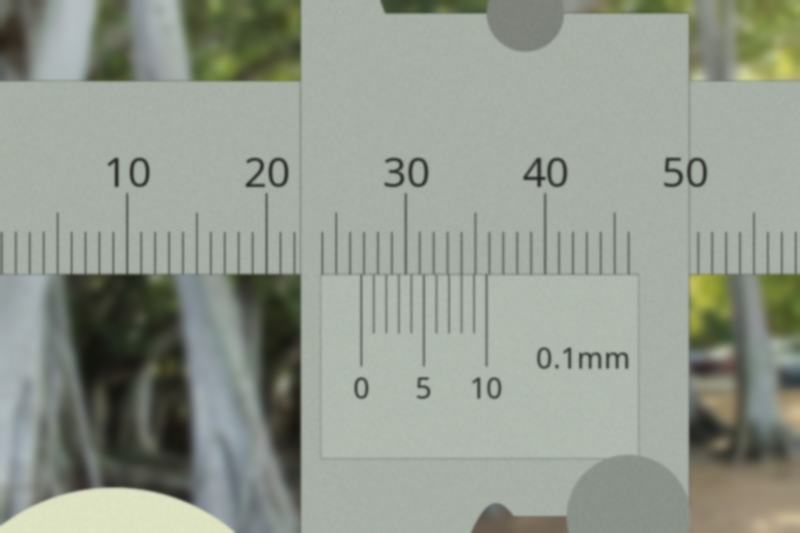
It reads value=26.8 unit=mm
